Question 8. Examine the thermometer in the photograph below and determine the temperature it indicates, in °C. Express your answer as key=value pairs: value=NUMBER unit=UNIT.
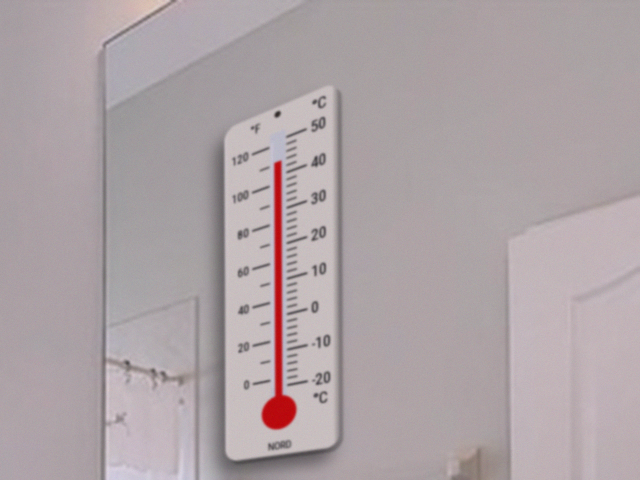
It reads value=44 unit=°C
